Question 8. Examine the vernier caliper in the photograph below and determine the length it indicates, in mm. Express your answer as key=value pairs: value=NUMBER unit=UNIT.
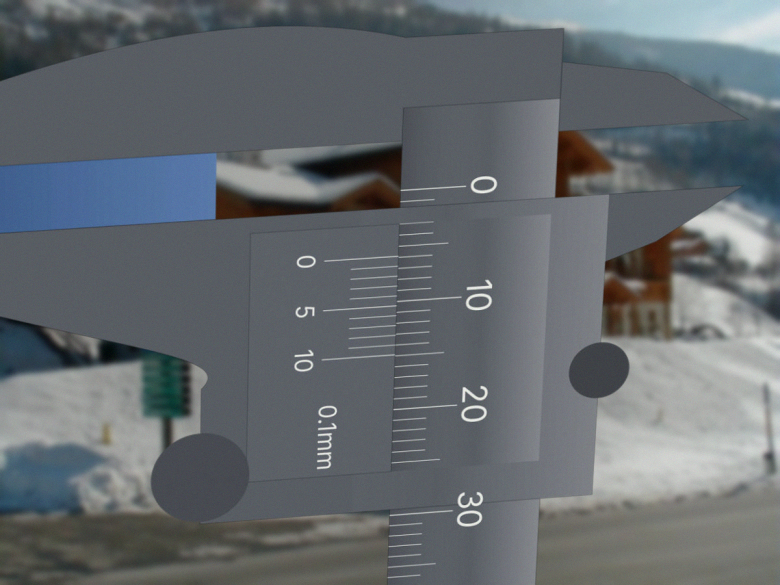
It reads value=5.9 unit=mm
